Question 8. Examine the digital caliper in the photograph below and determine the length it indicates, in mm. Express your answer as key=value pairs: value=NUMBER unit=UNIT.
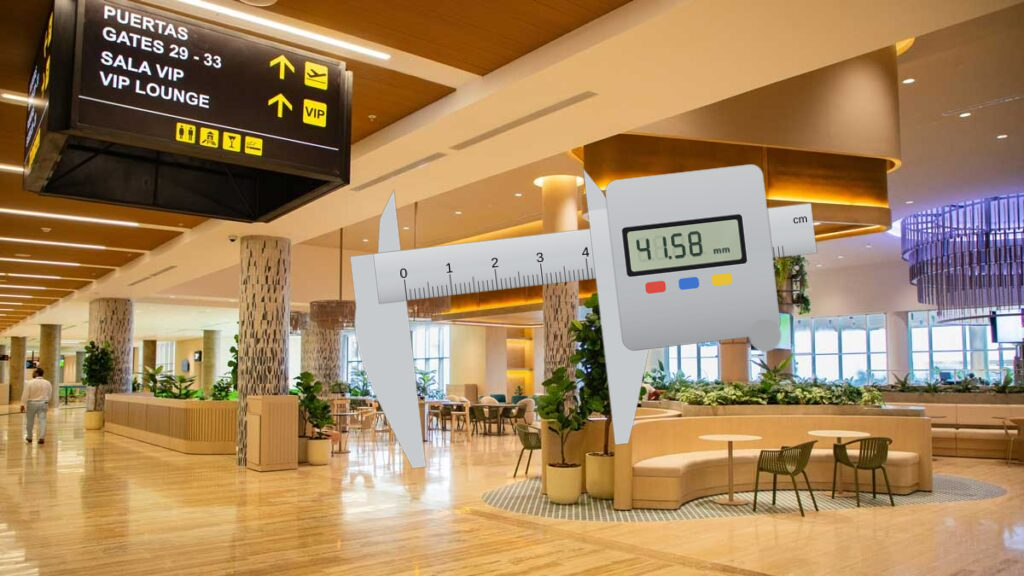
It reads value=41.58 unit=mm
